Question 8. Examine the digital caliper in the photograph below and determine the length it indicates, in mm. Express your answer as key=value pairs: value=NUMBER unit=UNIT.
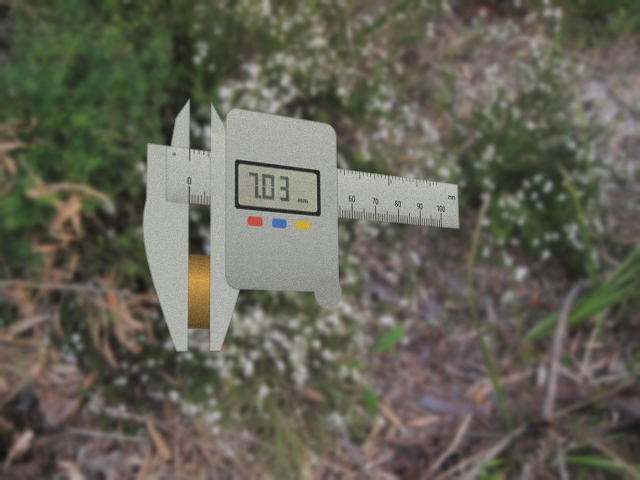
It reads value=7.03 unit=mm
